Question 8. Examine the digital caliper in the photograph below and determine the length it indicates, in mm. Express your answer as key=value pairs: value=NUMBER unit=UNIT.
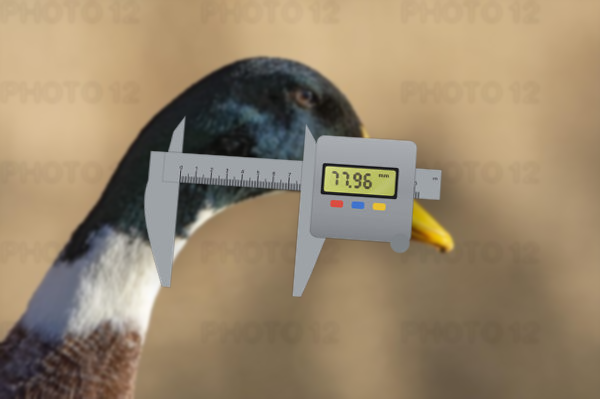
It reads value=77.96 unit=mm
